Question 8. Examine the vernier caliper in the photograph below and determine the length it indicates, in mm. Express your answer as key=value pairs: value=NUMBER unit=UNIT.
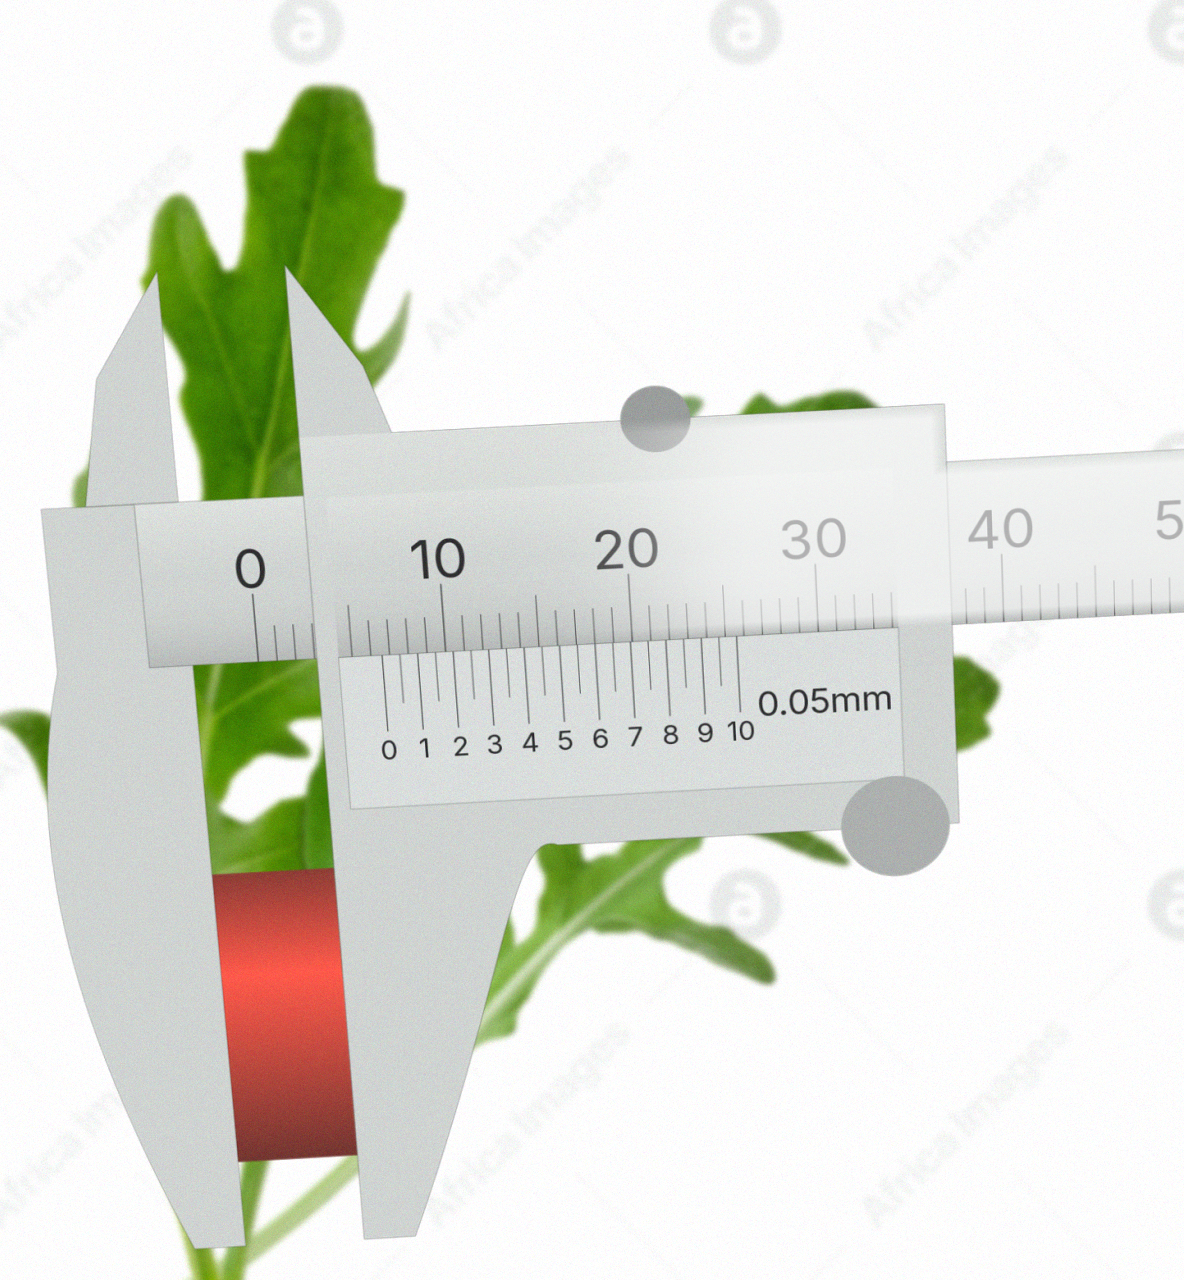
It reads value=6.6 unit=mm
